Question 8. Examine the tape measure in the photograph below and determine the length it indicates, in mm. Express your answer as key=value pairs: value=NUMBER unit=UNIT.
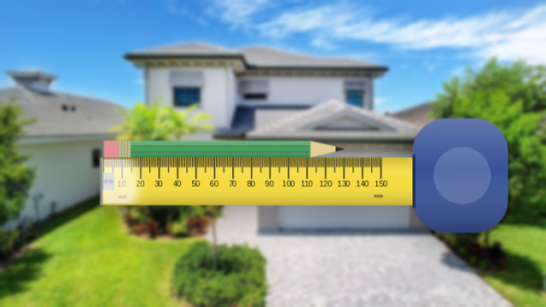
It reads value=130 unit=mm
